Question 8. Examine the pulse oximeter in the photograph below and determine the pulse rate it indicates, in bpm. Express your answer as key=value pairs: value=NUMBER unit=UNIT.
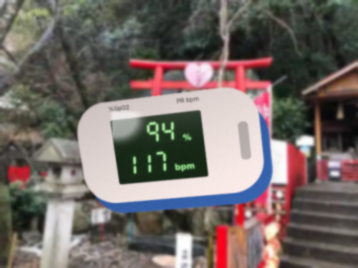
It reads value=117 unit=bpm
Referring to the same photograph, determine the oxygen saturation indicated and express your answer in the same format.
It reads value=94 unit=%
